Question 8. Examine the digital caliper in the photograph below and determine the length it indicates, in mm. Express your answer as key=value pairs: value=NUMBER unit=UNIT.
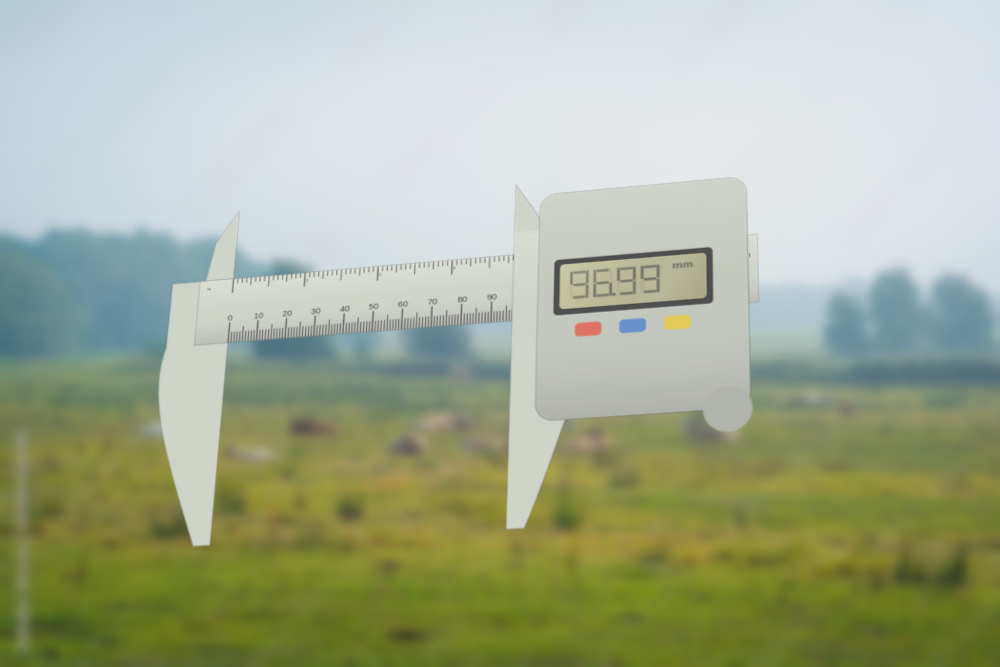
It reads value=96.99 unit=mm
